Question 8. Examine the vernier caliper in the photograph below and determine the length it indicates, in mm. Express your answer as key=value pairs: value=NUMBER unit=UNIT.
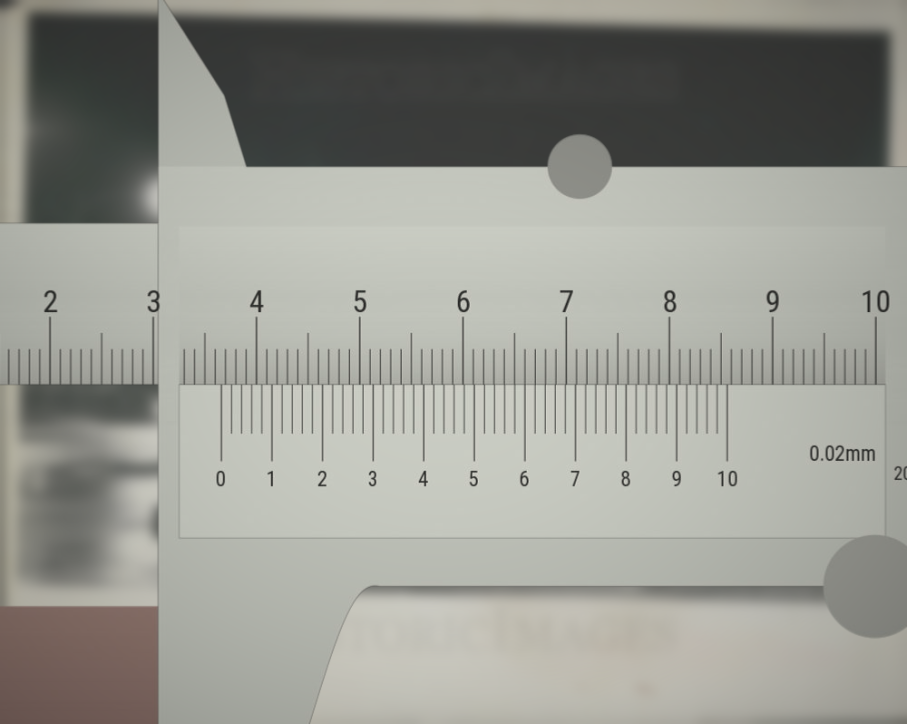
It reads value=36.6 unit=mm
